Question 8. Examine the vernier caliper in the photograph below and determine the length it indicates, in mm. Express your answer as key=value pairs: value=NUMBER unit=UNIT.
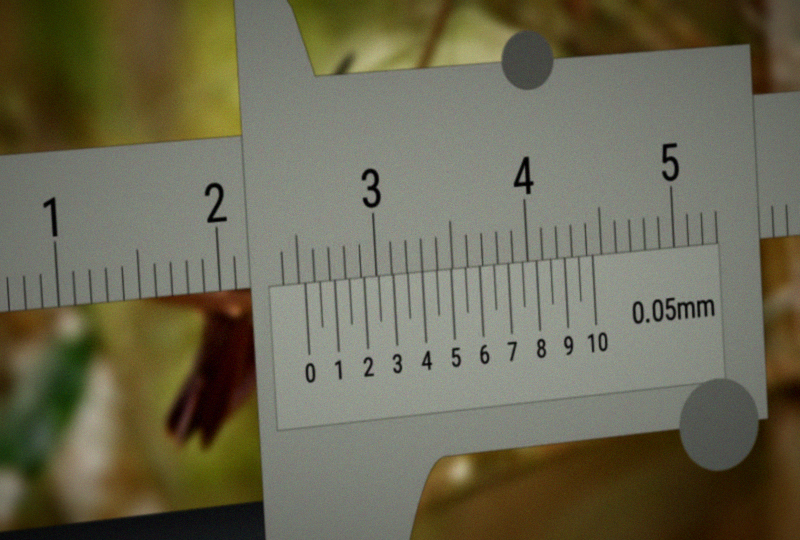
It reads value=25.4 unit=mm
